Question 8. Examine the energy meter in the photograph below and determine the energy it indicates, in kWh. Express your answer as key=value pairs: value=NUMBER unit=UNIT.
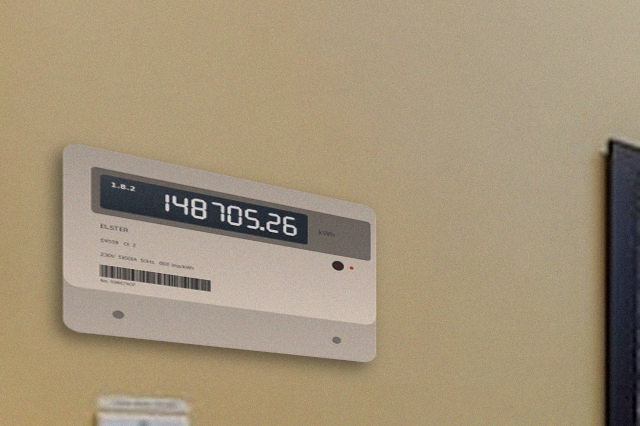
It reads value=148705.26 unit=kWh
